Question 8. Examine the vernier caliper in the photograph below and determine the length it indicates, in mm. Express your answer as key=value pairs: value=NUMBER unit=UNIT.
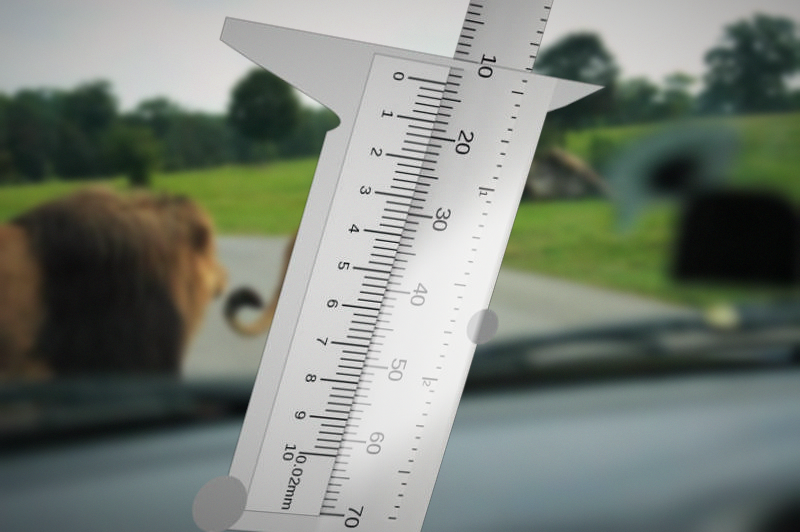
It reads value=13.2 unit=mm
